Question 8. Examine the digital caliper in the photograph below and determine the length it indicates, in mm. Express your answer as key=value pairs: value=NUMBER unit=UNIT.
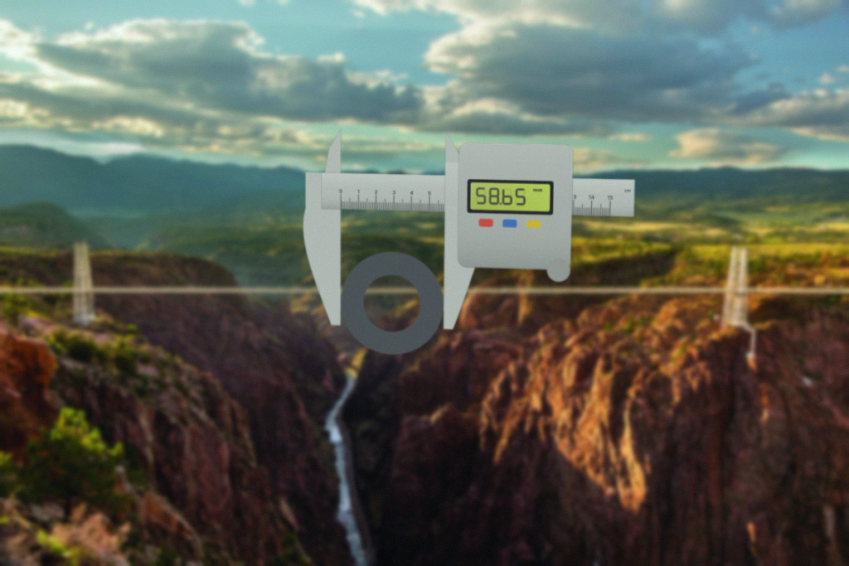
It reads value=58.65 unit=mm
